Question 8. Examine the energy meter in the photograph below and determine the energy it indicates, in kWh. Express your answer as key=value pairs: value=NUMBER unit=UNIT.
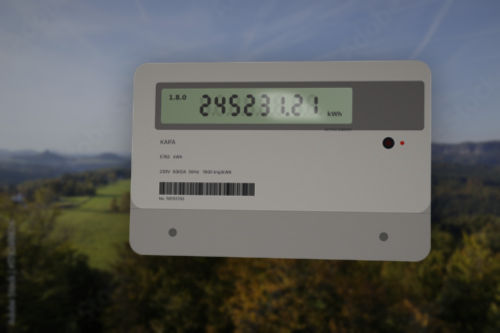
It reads value=245231.21 unit=kWh
